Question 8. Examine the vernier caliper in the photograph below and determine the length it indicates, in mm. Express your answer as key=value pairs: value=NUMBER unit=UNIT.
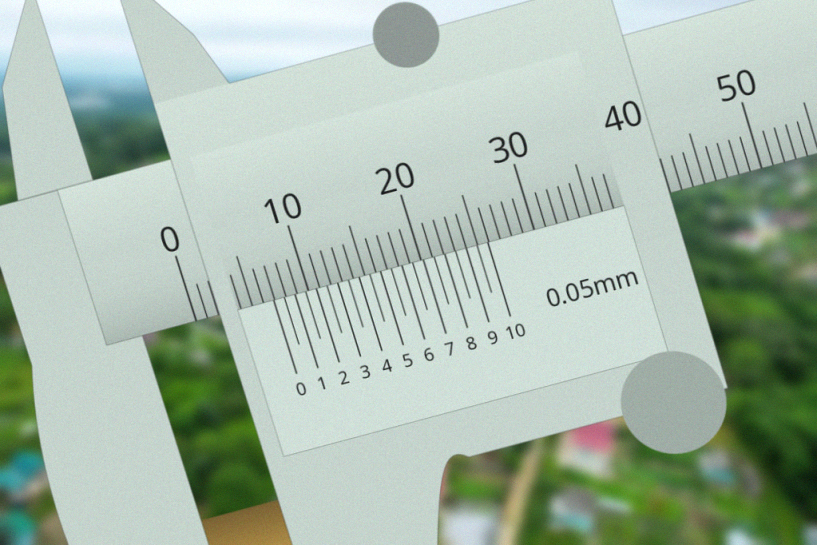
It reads value=6.9 unit=mm
